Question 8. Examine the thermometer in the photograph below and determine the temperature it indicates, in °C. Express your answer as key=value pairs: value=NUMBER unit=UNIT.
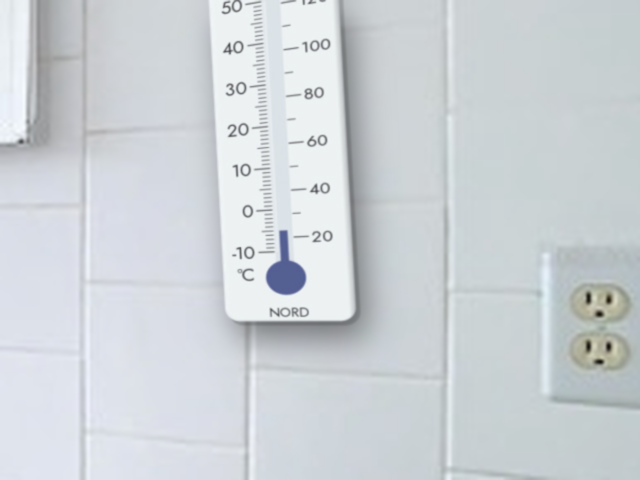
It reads value=-5 unit=°C
